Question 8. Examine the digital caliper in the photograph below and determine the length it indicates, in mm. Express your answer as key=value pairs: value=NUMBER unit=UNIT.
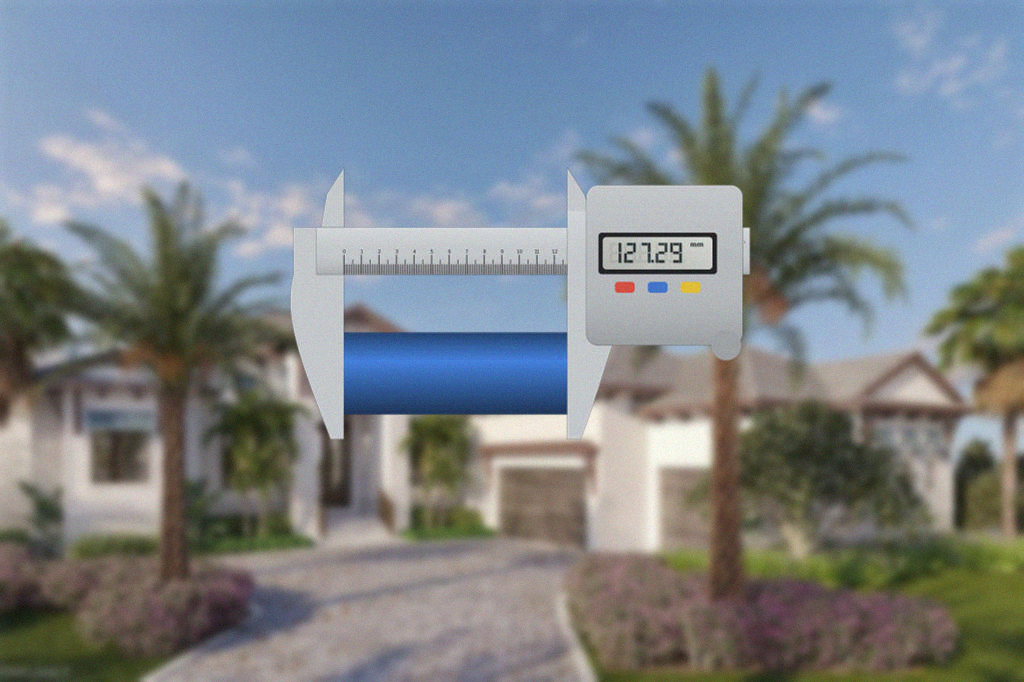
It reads value=127.29 unit=mm
